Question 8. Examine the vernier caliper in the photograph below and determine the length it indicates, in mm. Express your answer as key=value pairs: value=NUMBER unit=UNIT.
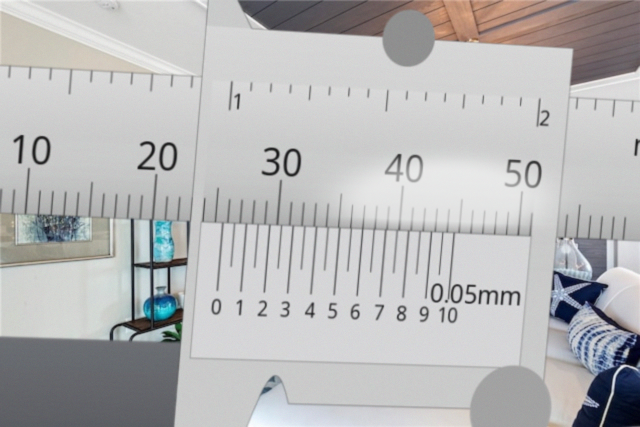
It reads value=25.6 unit=mm
